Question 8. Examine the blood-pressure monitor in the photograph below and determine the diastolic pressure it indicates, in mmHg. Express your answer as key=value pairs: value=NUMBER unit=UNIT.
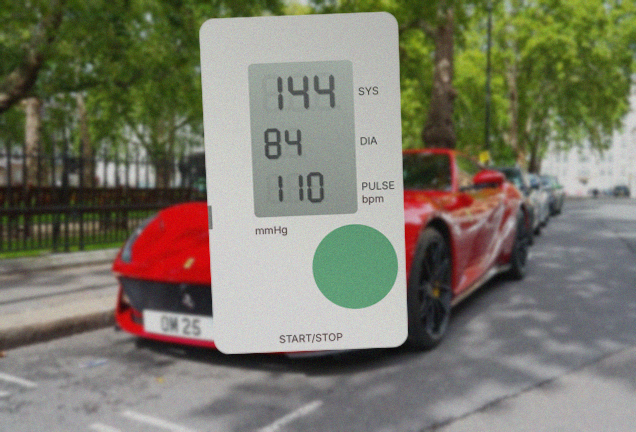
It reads value=84 unit=mmHg
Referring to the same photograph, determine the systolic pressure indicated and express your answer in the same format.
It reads value=144 unit=mmHg
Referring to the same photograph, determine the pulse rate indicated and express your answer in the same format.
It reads value=110 unit=bpm
